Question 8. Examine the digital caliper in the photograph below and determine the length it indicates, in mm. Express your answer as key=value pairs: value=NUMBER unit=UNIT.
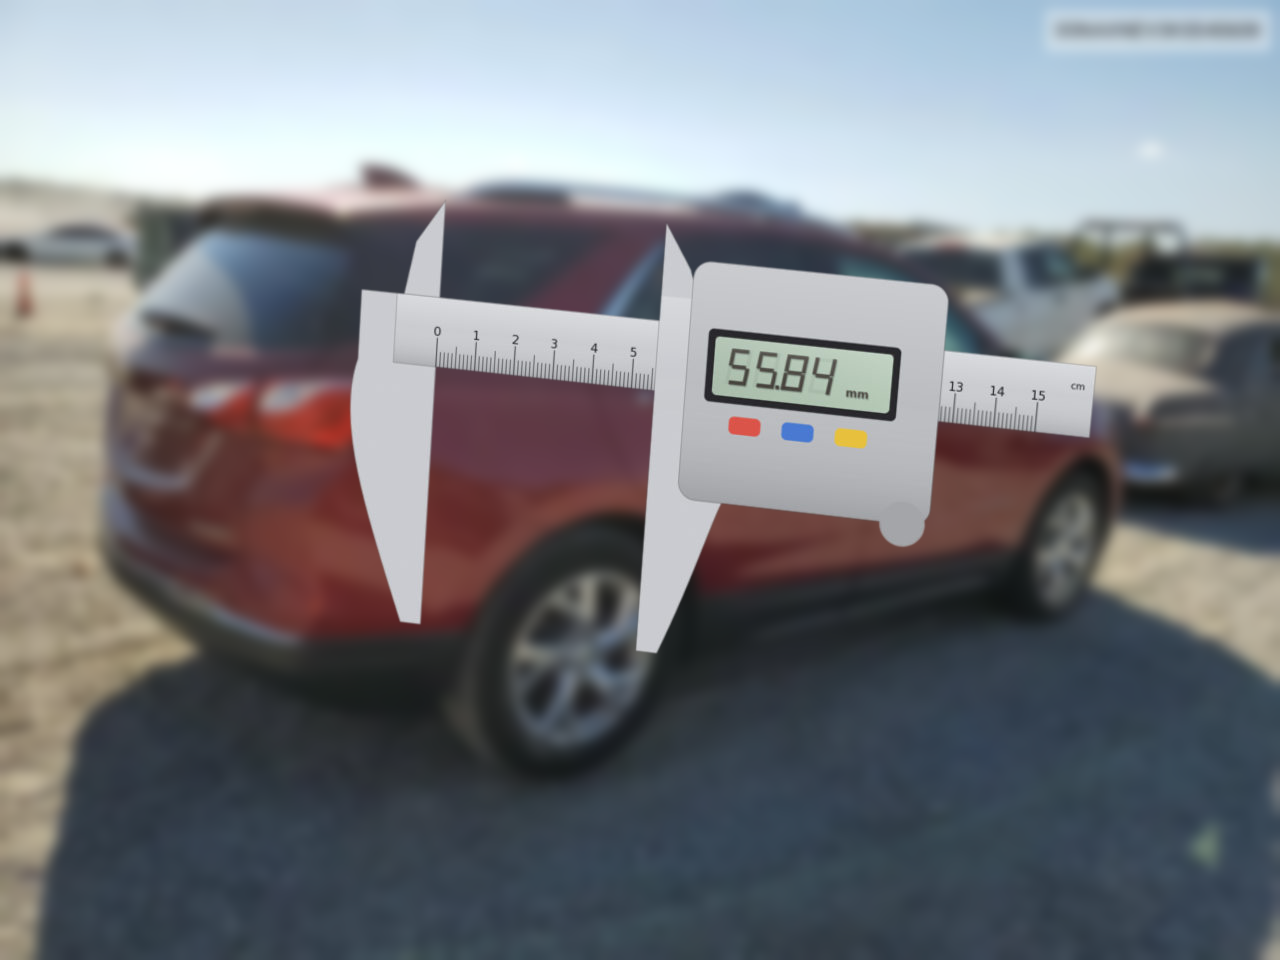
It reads value=55.84 unit=mm
